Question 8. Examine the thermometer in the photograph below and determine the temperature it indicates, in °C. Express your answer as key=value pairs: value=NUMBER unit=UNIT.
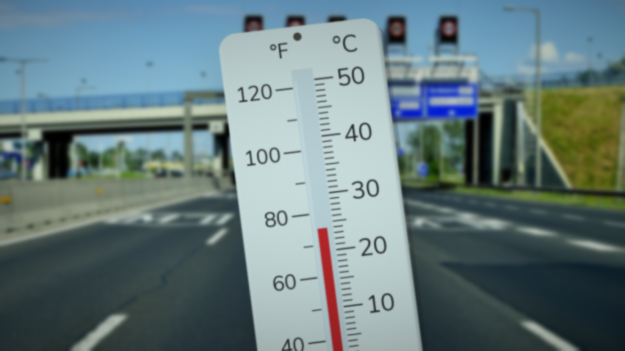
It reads value=24 unit=°C
